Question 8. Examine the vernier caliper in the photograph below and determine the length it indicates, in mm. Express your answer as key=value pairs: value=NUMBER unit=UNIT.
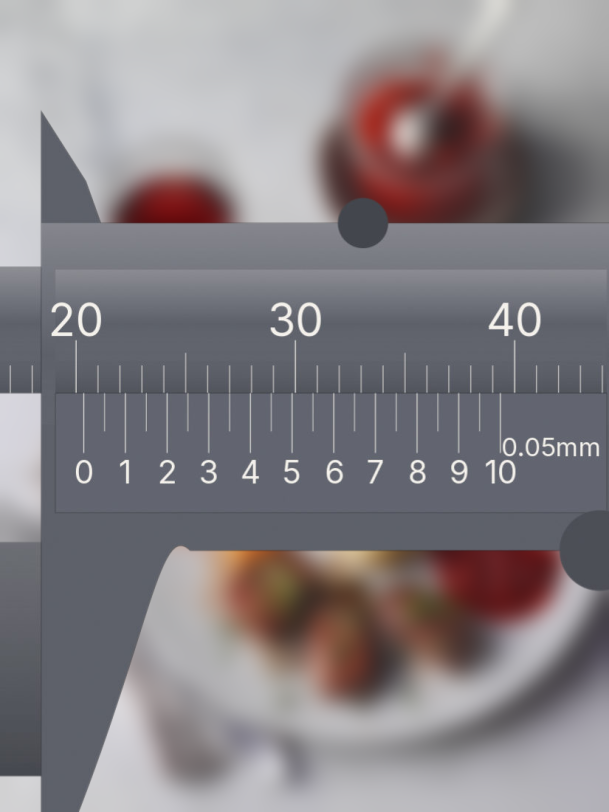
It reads value=20.35 unit=mm
